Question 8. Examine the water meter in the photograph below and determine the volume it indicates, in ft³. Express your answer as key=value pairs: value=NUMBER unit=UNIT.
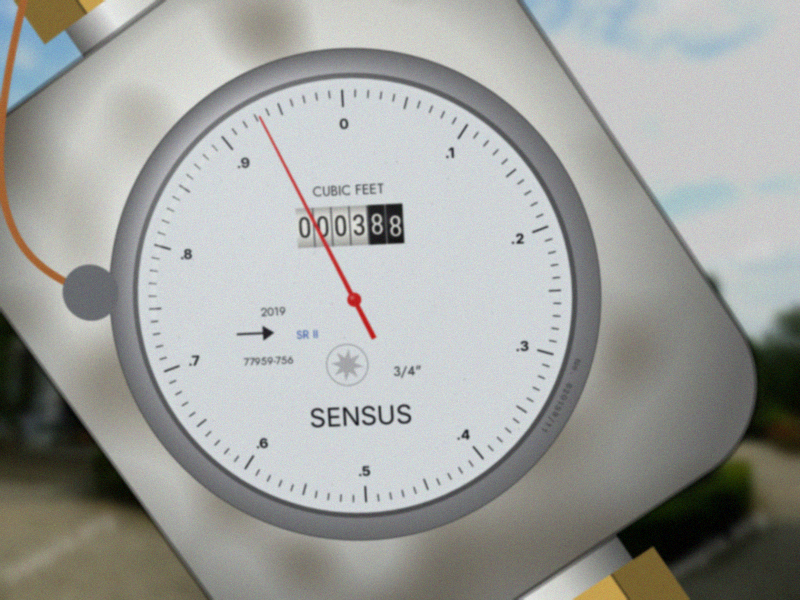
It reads value=387.93 unit=ft³
